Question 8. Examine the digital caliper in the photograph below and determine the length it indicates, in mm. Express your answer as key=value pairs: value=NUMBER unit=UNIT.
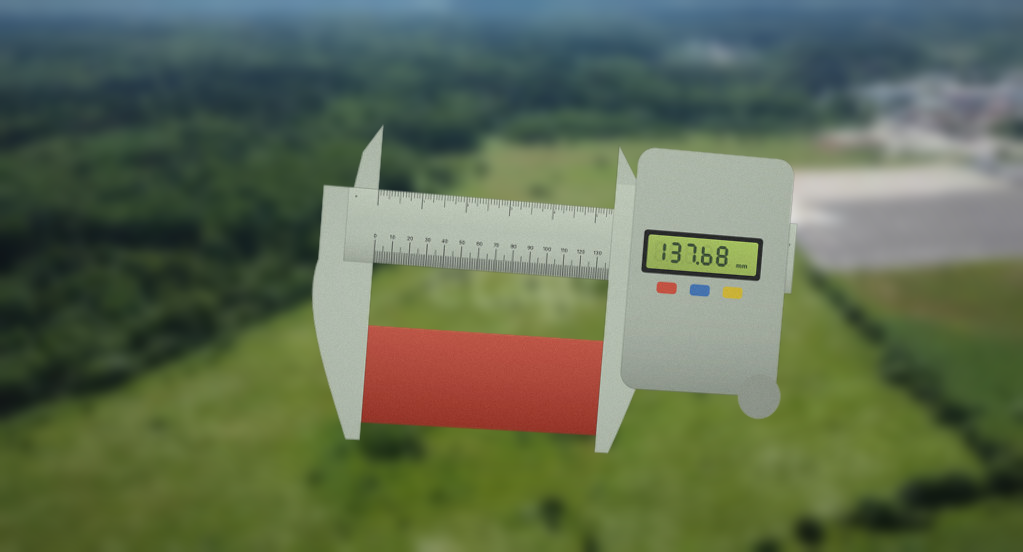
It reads value=137.68 unit=mm
